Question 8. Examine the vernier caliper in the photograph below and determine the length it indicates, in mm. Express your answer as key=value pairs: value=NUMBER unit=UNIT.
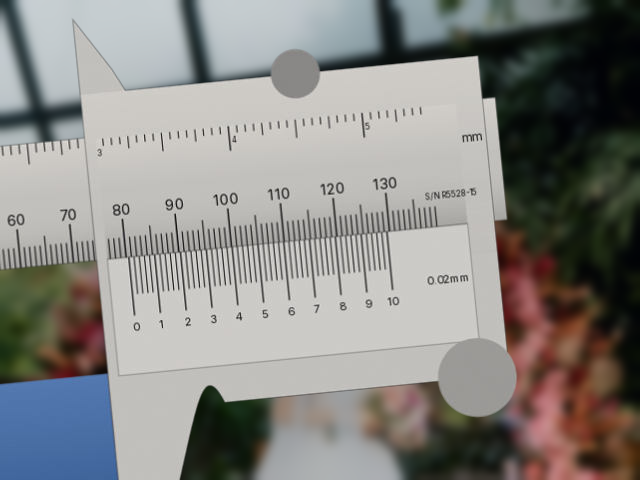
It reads value=80.5 unit=mm
